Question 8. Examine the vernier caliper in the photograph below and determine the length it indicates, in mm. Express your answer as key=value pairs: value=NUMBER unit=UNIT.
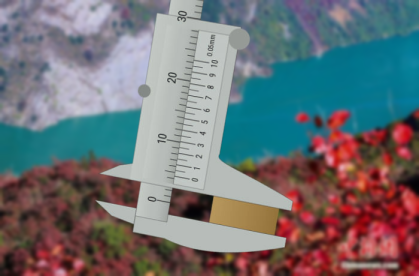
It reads value=4.4 unit=mm
